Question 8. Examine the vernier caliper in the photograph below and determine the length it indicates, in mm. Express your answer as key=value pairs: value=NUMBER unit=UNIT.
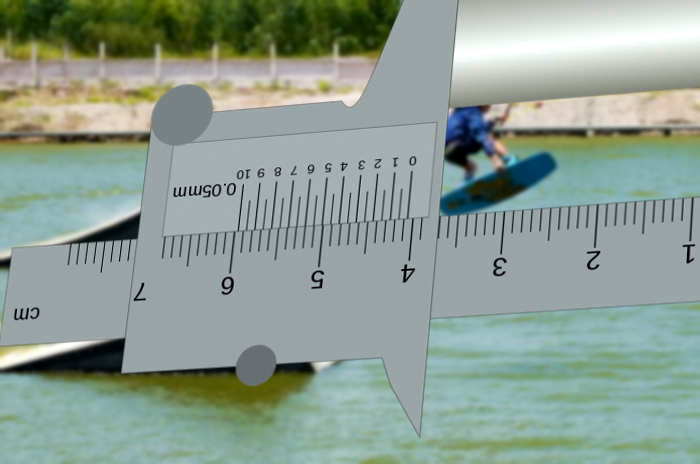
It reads value=40.6 unit=mm
